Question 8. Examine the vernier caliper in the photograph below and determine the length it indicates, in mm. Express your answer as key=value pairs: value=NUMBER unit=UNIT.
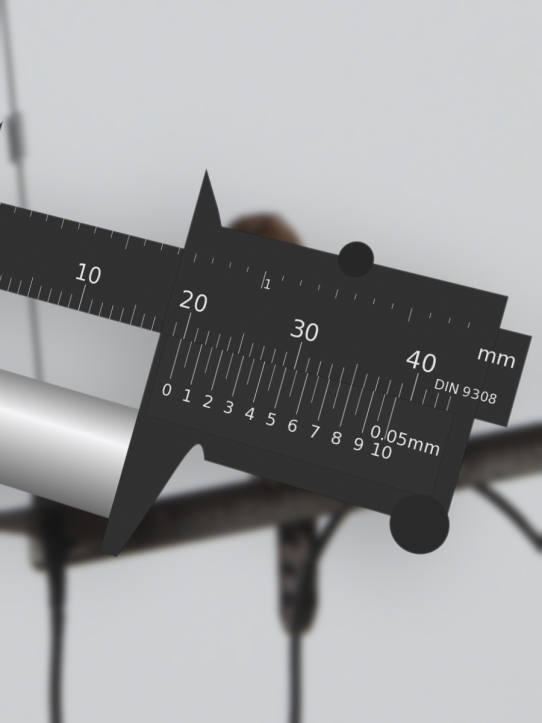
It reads value=19.8 unit=mm
